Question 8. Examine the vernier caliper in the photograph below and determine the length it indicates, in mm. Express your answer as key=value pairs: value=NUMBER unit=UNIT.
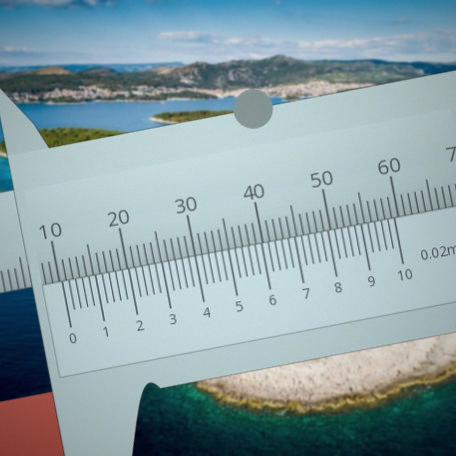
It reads value=10.4 unit=mm
